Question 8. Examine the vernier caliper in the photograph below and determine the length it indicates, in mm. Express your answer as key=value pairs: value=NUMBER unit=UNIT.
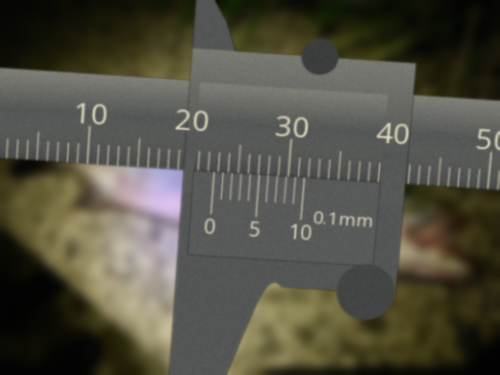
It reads value=22.6 unit=mm
